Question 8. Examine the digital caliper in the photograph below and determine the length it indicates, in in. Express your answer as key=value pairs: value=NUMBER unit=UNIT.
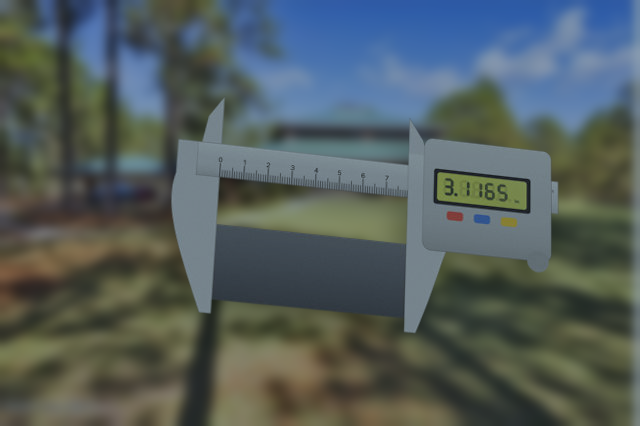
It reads value=3.1165 unit=in
